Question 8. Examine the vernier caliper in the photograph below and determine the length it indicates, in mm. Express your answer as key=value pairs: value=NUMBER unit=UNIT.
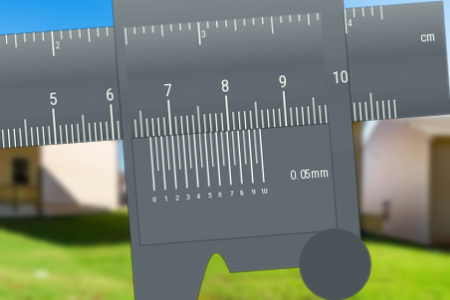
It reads value=66.4 unit=mm
